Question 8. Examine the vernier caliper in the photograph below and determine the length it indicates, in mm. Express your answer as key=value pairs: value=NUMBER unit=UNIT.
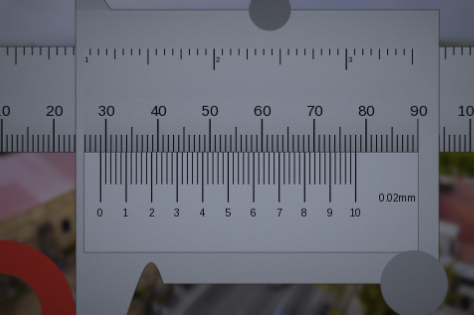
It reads value=29.0 unit=mm
